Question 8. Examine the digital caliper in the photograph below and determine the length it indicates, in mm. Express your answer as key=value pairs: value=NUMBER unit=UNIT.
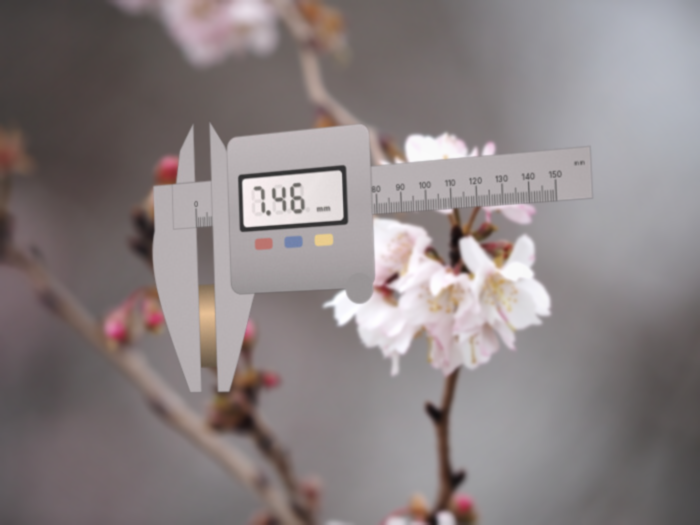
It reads value=7.46 unit=mm
